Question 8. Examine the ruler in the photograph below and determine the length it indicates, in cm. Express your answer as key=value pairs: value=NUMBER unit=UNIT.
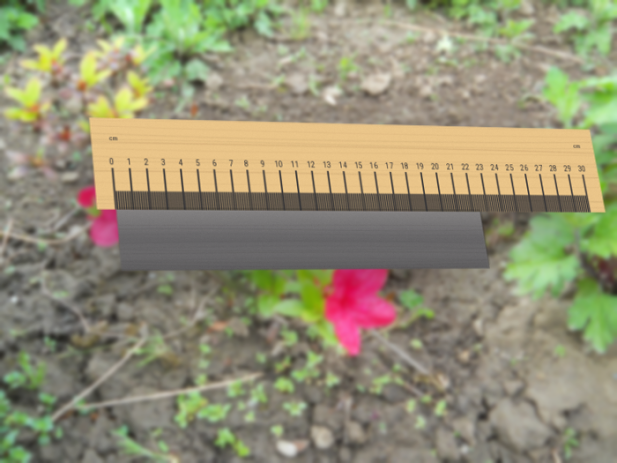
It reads value=22.5 unit=cm
